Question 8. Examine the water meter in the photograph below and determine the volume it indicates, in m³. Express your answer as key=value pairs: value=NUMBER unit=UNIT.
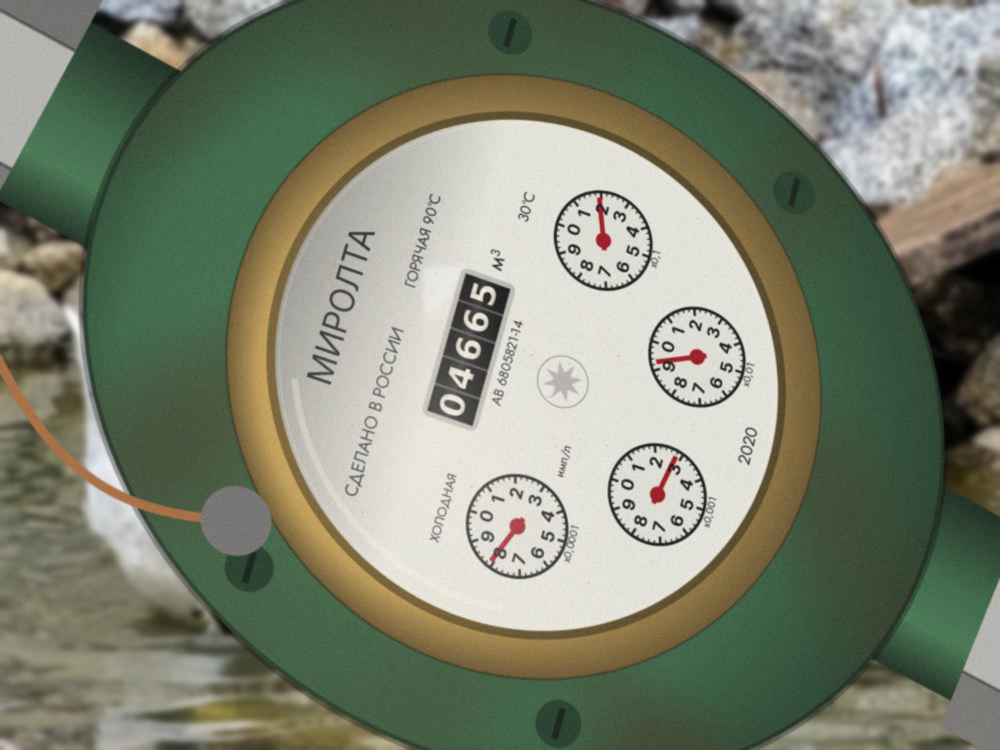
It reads value=4665.1928 unit=m³
